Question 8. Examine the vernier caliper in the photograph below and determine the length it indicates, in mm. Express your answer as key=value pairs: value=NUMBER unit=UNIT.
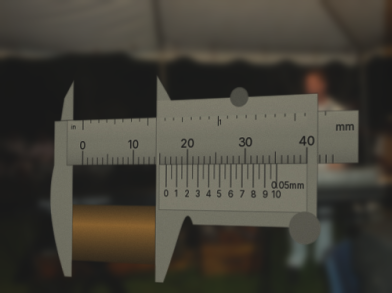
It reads value=16.2 unit=mm
